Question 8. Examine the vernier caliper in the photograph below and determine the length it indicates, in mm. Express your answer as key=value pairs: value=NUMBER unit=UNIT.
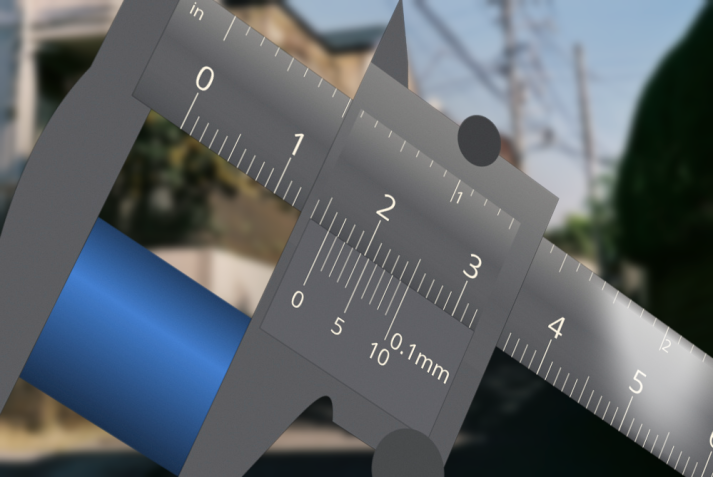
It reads value=16.0 unit=mm
